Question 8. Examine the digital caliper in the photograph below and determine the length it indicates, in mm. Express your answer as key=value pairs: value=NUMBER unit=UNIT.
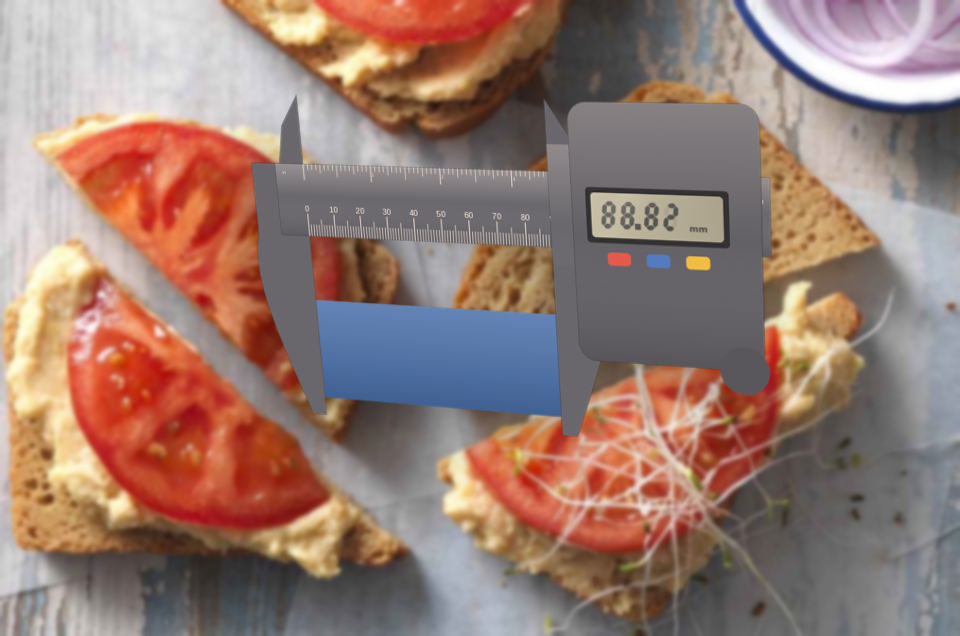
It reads value=88.82 unit=mm
